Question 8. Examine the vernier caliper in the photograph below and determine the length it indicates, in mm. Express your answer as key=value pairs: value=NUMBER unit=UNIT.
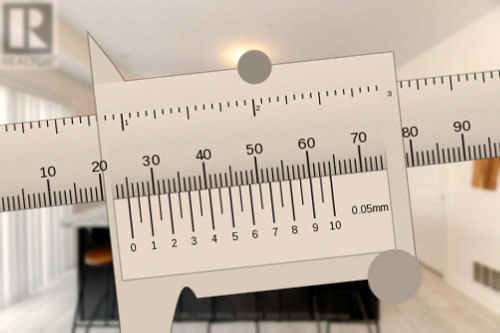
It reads value=25.0 unit=mm
